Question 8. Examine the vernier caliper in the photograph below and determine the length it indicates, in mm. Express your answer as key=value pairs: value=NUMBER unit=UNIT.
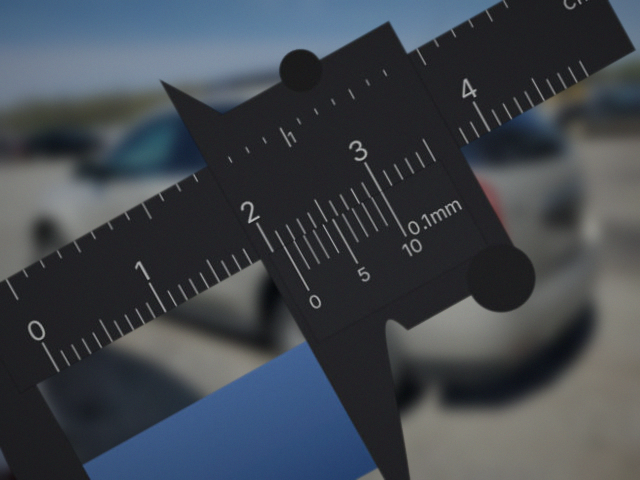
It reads value=21.0 unit=mm
